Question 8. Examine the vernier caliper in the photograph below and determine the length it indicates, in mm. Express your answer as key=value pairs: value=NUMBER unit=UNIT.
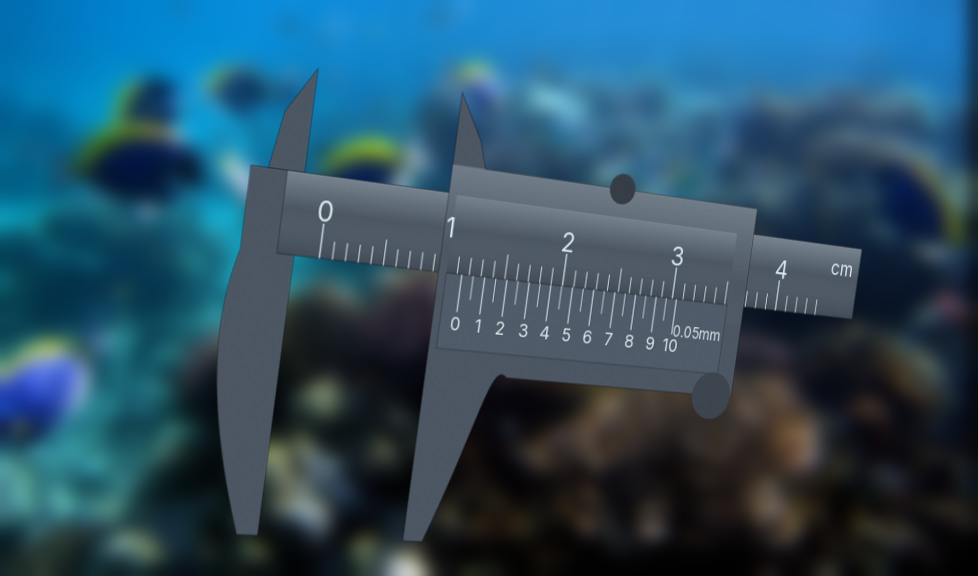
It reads value=11.4 unit=mm
